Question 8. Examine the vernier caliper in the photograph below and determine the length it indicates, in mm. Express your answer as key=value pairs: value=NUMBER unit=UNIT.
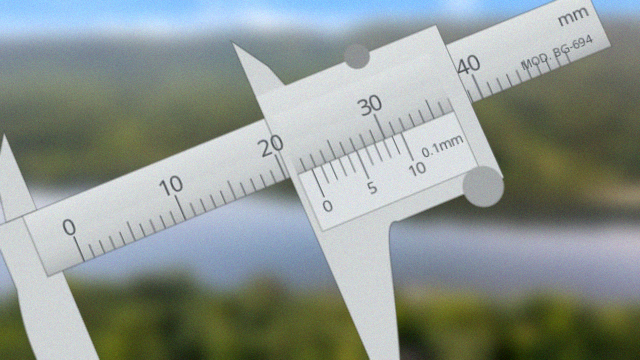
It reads value=22.6 unit=mm
